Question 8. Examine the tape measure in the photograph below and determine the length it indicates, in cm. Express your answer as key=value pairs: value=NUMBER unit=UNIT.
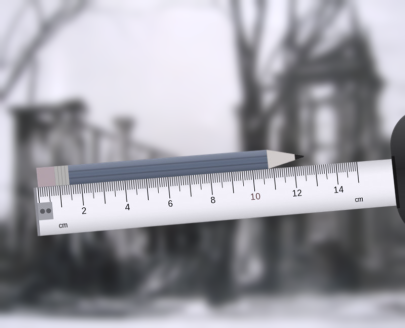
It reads value=12.5 unit=cm
